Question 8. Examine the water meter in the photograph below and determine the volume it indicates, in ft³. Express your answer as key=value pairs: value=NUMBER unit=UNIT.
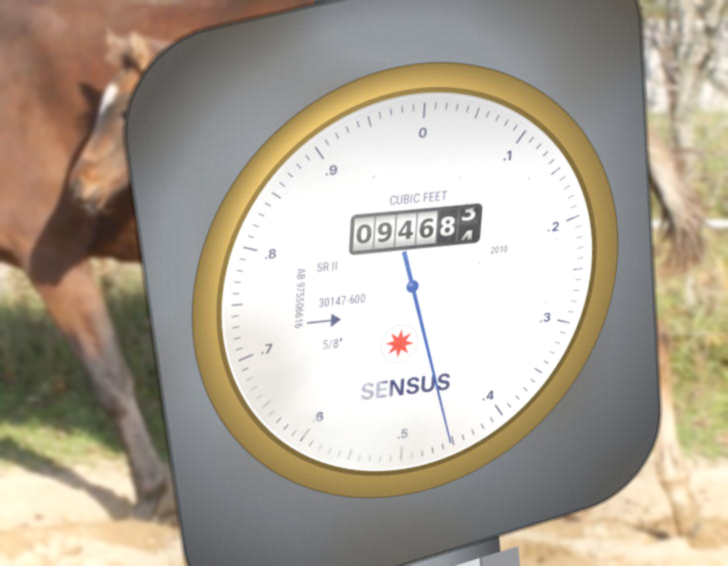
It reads value=94683.45 unit=ft³
